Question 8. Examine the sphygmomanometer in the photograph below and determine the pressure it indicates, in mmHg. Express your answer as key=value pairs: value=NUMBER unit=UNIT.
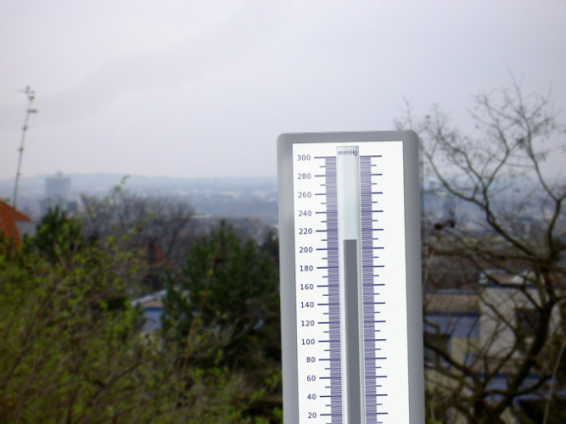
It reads value=210 unit=mmHg
